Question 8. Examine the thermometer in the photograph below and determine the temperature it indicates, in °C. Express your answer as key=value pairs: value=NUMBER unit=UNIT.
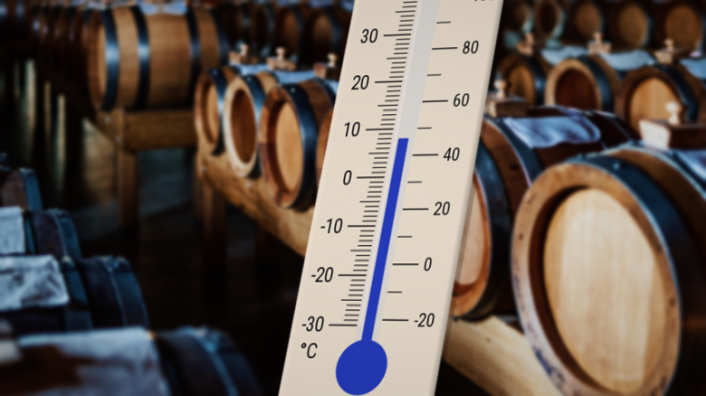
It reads value=8 unit=°C
